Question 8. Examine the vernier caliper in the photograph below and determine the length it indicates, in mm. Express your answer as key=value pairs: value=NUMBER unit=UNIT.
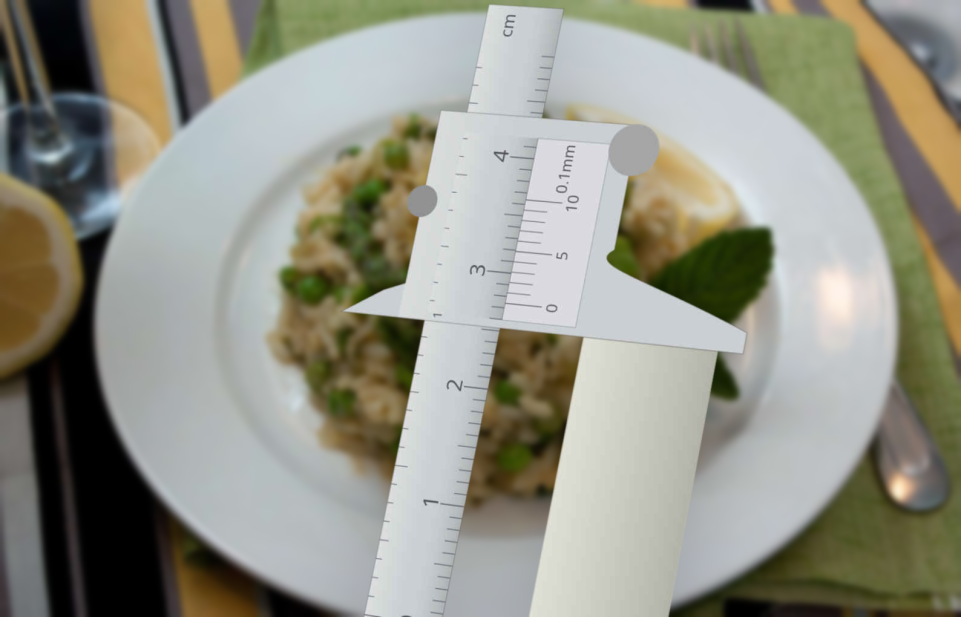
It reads value=27.4 unit=mm
